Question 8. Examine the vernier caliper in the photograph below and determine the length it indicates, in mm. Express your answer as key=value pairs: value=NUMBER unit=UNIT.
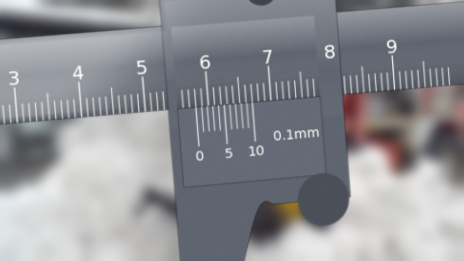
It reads value=58.0 unit=mm
